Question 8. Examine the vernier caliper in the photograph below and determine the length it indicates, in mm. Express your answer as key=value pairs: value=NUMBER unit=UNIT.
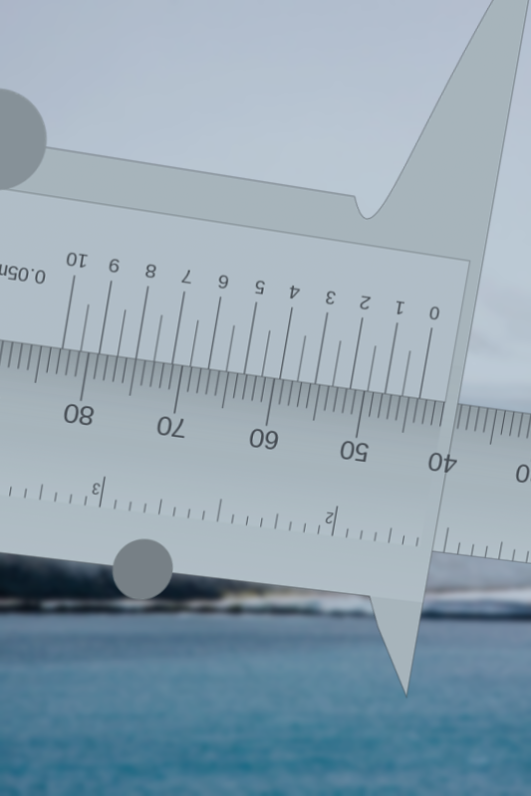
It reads value=43.8 unit=mm
